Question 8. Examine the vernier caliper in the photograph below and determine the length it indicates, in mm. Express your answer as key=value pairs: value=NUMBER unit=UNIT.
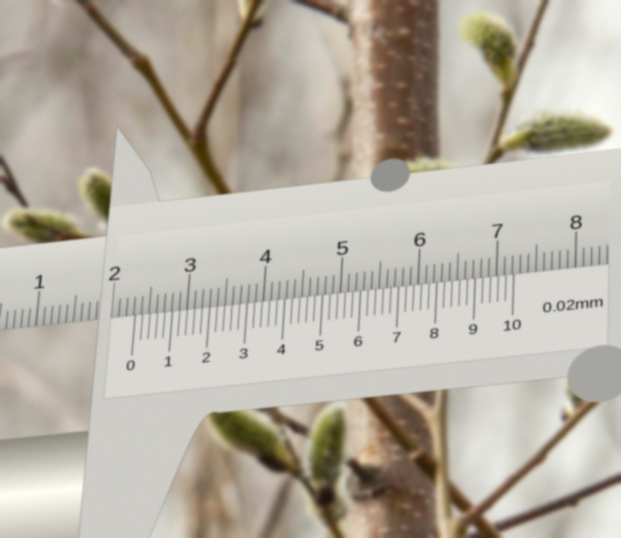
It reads value=23.2 unit=mm
